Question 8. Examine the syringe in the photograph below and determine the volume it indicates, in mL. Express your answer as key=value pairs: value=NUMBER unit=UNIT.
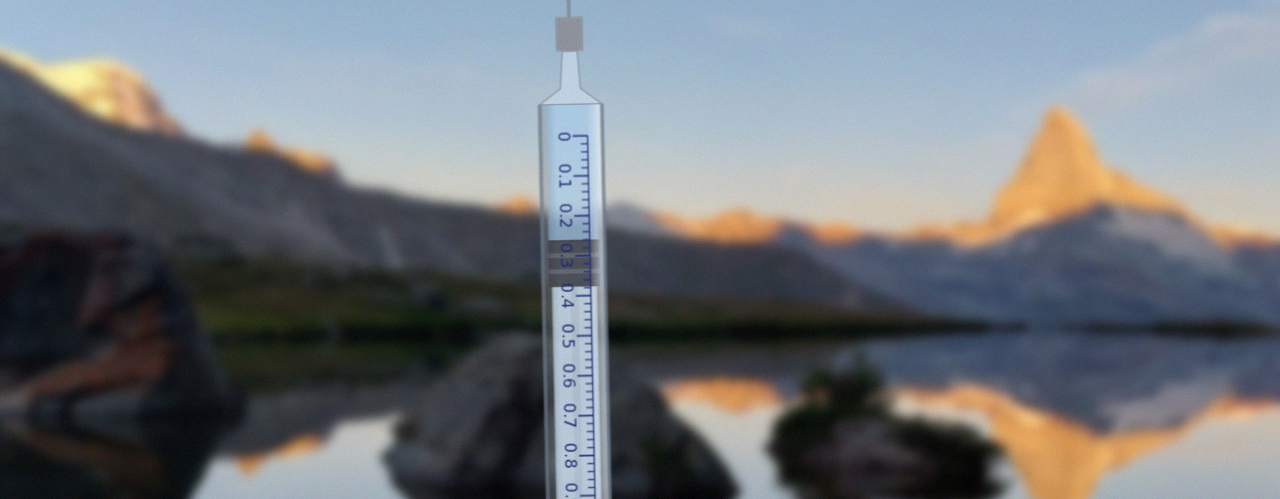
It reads value=0.26 unit=mL
